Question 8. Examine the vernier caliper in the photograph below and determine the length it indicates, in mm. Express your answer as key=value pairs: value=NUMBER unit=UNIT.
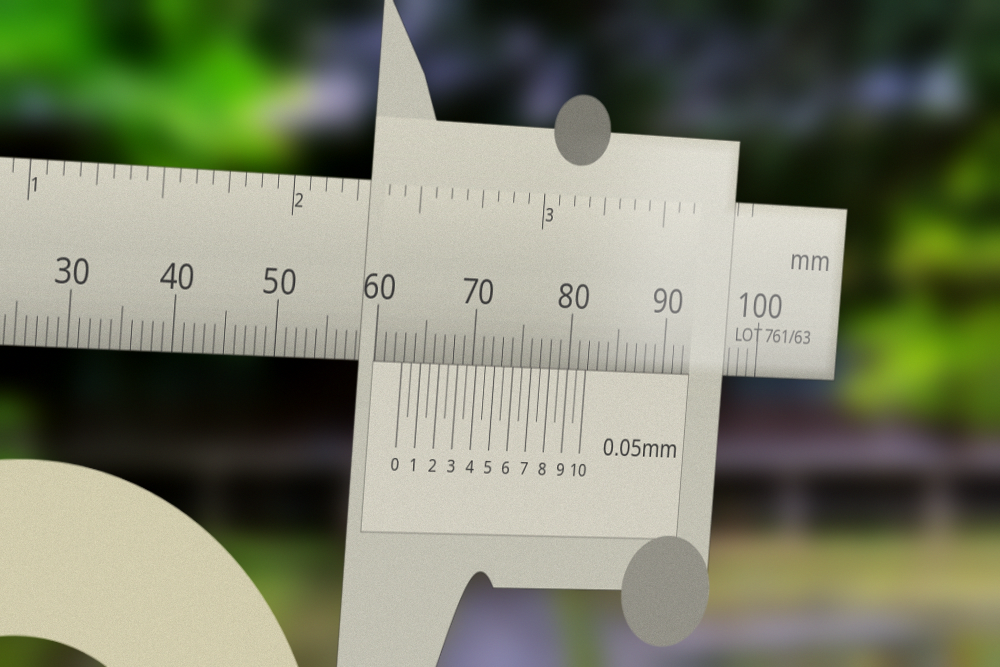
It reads value=62.8 unit=mm
